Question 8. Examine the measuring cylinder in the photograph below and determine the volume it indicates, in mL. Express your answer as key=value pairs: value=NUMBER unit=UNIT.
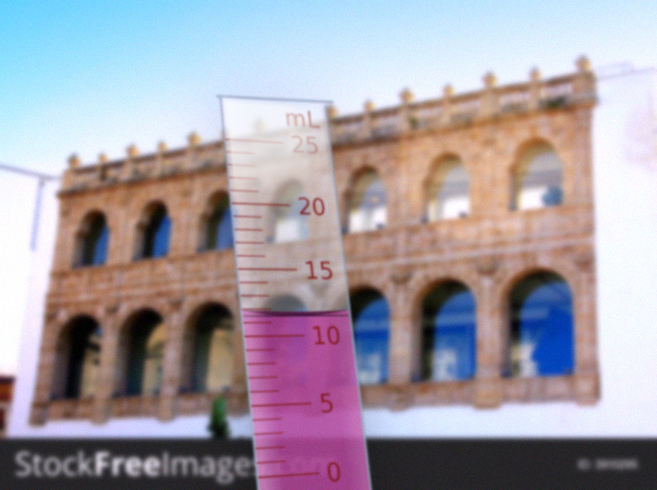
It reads value=11.5 unit=mL
